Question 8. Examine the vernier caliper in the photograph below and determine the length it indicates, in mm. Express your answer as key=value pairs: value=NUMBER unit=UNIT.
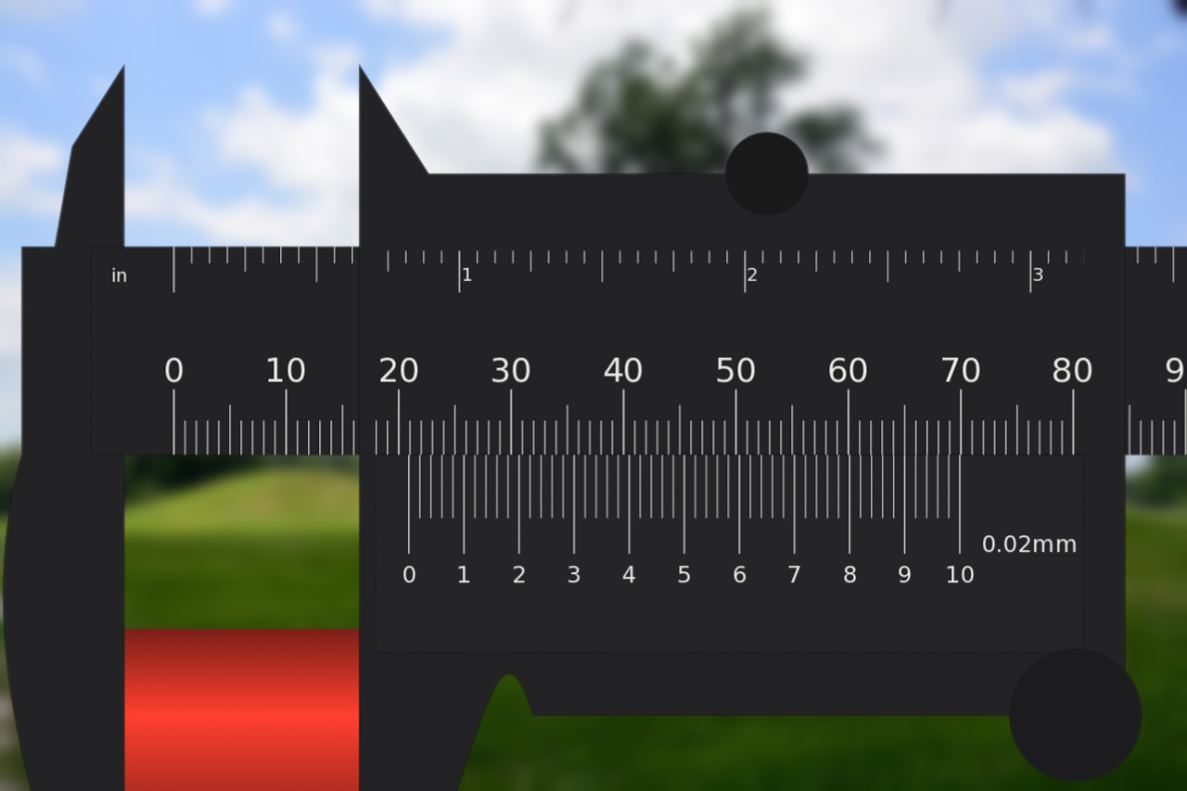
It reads value=20.9 unit=mm
